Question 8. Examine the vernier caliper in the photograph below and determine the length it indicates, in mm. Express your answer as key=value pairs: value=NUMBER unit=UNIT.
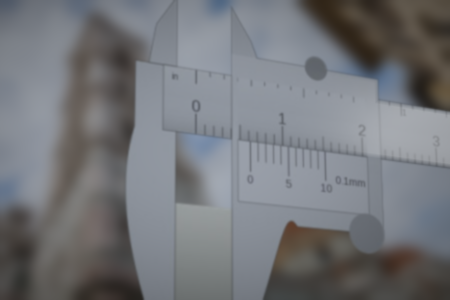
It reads value=6.2 unit=mm
